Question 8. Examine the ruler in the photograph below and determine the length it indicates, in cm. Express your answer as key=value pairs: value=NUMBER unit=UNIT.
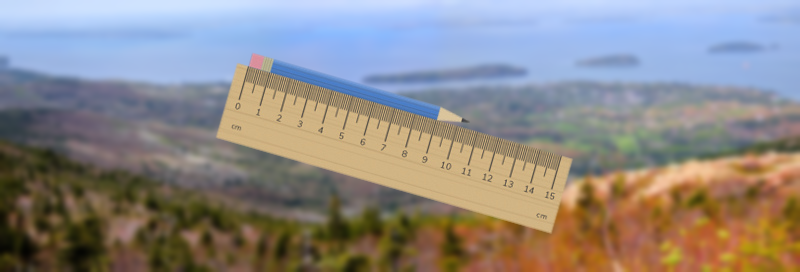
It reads value=10.5 unit=cm
